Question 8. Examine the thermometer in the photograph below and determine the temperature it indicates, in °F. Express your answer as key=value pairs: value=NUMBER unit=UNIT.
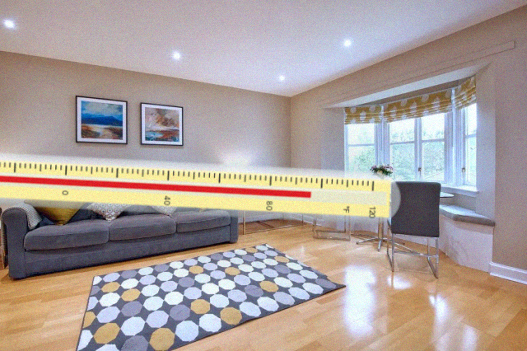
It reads value=96 unit=°F
